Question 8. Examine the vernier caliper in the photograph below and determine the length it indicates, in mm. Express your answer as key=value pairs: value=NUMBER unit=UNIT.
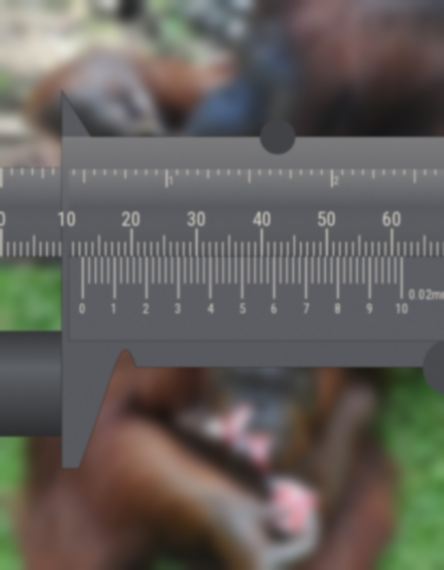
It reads value=12.5 unit=mm
